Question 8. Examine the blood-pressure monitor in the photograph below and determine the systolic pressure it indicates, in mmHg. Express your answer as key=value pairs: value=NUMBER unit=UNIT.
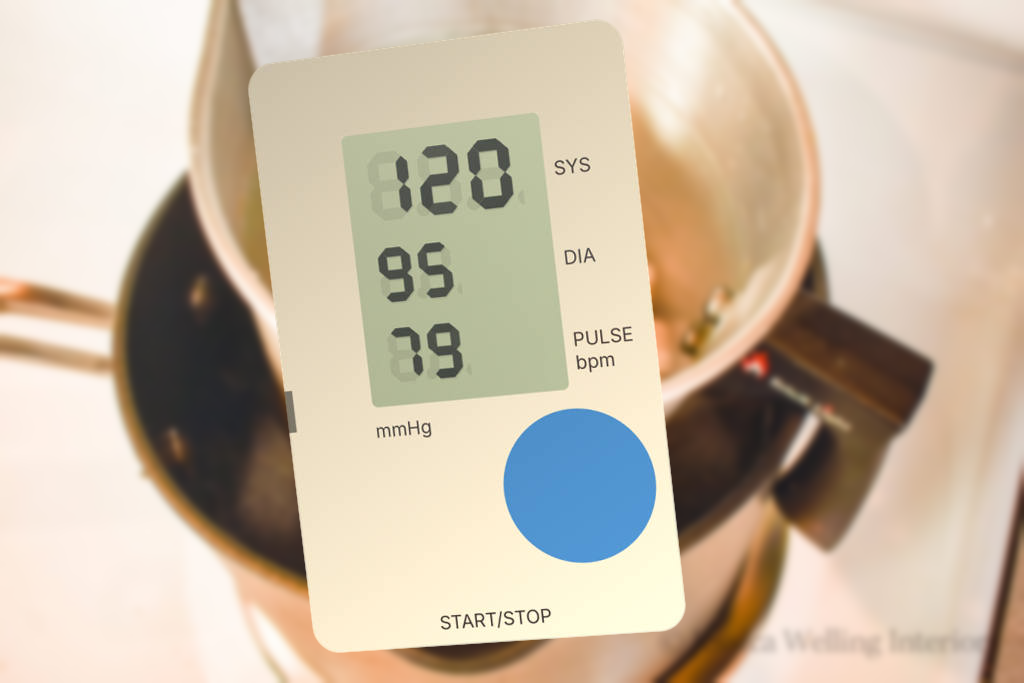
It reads value=120 unit=mmHg
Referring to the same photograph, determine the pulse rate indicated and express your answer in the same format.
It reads value=79 unit=bpm
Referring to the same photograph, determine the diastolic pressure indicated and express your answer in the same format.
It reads value=95 unit=mmHg
